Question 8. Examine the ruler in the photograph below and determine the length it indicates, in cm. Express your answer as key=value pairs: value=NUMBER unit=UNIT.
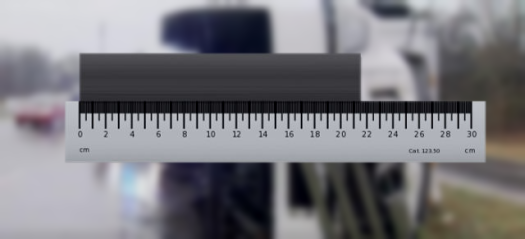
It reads value=21.5 unit=cm
